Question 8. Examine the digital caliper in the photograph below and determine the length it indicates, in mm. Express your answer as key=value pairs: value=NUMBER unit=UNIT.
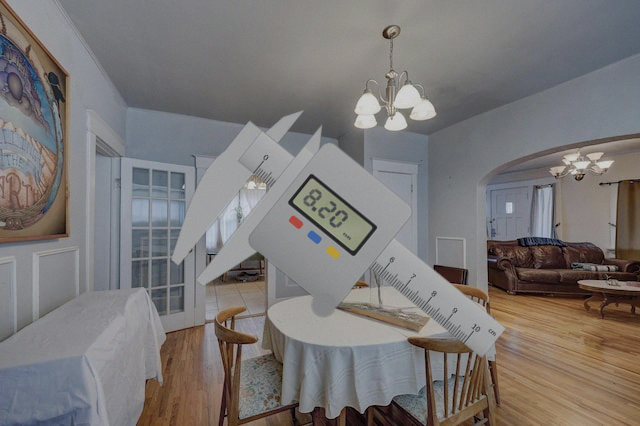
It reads value=8.20 unit=mm
